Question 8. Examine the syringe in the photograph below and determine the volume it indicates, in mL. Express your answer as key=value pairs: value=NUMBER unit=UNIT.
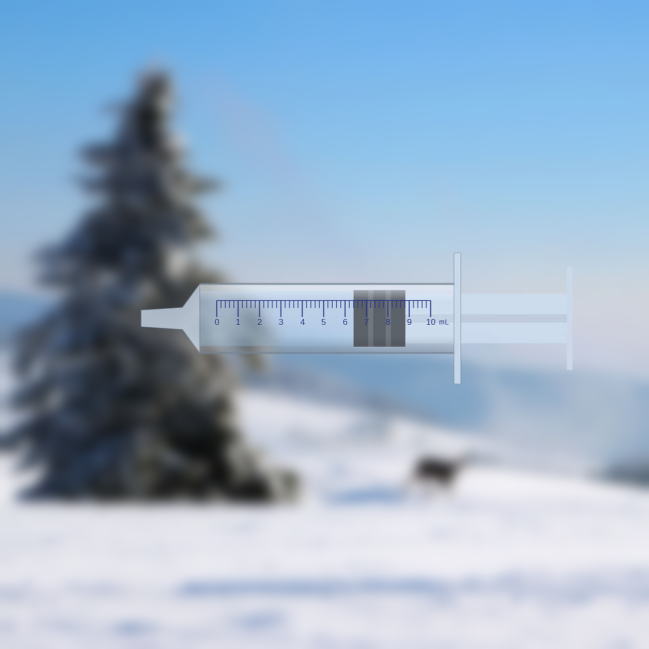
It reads value=6.4 unit=mL
